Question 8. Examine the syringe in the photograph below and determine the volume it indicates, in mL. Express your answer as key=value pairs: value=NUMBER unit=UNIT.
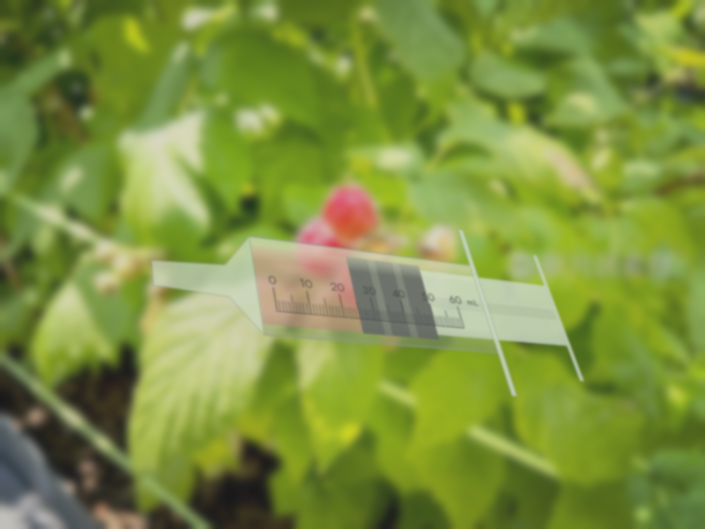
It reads value=25 unit=mL
